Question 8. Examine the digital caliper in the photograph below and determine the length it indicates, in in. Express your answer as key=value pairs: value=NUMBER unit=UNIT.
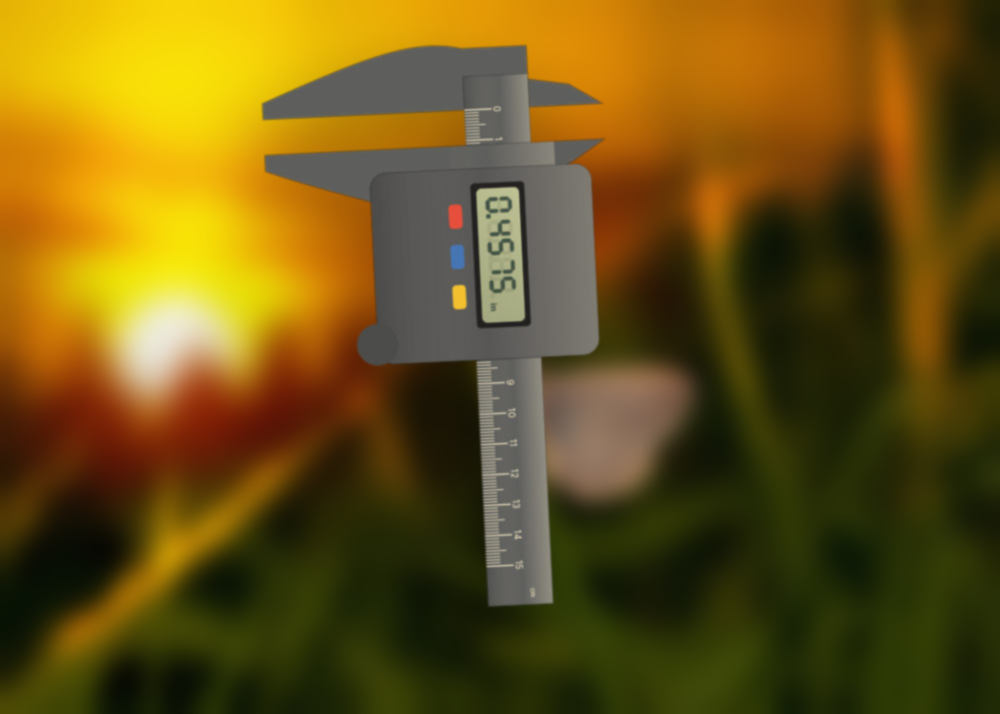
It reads value=0.4575 unit=in
